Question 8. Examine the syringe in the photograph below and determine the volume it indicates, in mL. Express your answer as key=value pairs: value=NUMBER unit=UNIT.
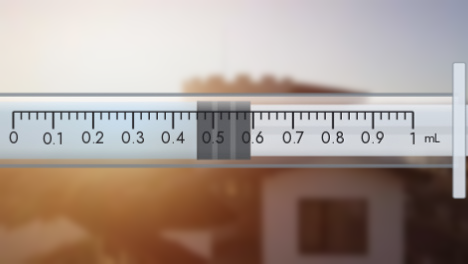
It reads value=0.46 unit=mL
